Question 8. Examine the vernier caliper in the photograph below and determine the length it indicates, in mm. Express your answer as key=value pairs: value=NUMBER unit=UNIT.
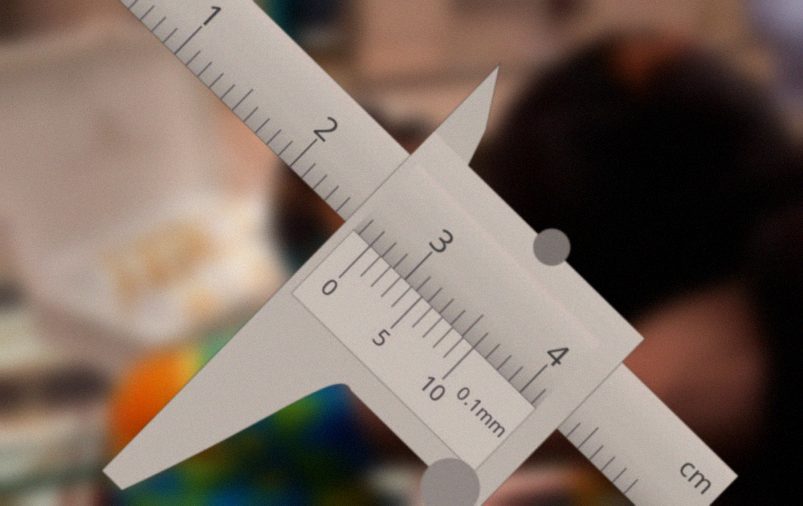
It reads value=27.0 unit=mm
